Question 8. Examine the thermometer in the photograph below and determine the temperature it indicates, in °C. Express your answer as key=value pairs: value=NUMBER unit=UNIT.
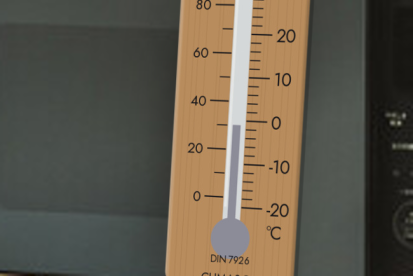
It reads value=-1 unit=°C
